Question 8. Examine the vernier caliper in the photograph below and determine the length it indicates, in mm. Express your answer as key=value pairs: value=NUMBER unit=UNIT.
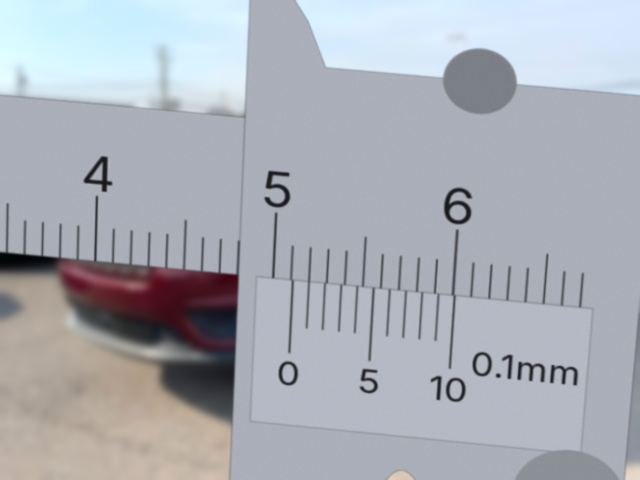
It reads value=51.1 unit=mm
